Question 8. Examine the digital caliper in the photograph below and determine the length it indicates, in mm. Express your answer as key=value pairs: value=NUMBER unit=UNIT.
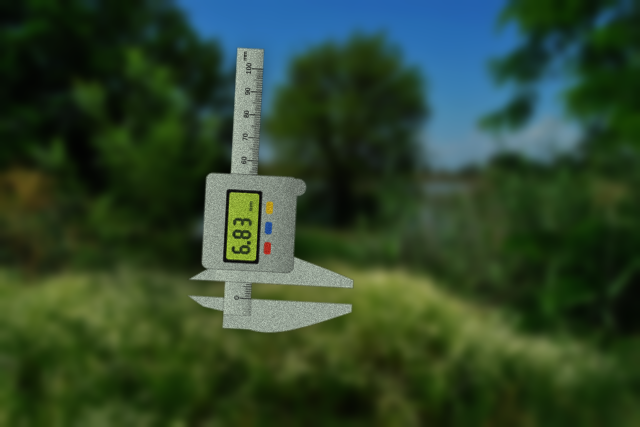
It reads value=6.83 unit=mm
